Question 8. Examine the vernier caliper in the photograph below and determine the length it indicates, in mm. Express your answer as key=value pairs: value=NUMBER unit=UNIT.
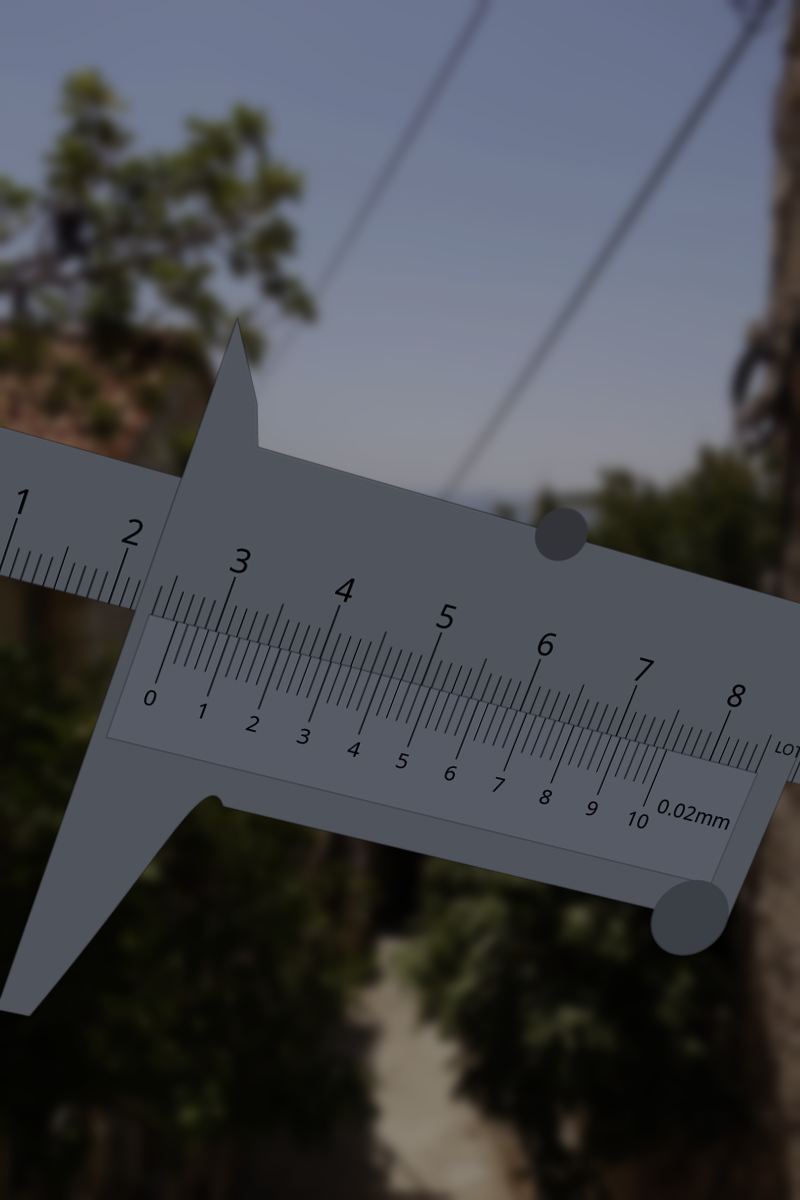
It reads value=26.4 unit=mm
